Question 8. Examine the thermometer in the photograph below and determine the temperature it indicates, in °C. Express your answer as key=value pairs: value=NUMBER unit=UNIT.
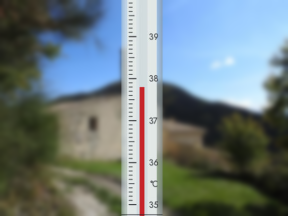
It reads value=37.8 unit=°C
